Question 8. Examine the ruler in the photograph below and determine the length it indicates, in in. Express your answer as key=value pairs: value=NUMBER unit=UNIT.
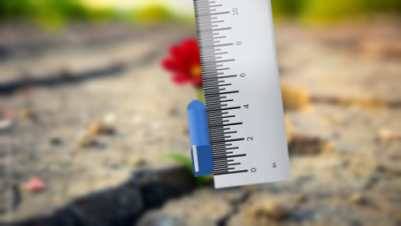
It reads value=5 unit=in
